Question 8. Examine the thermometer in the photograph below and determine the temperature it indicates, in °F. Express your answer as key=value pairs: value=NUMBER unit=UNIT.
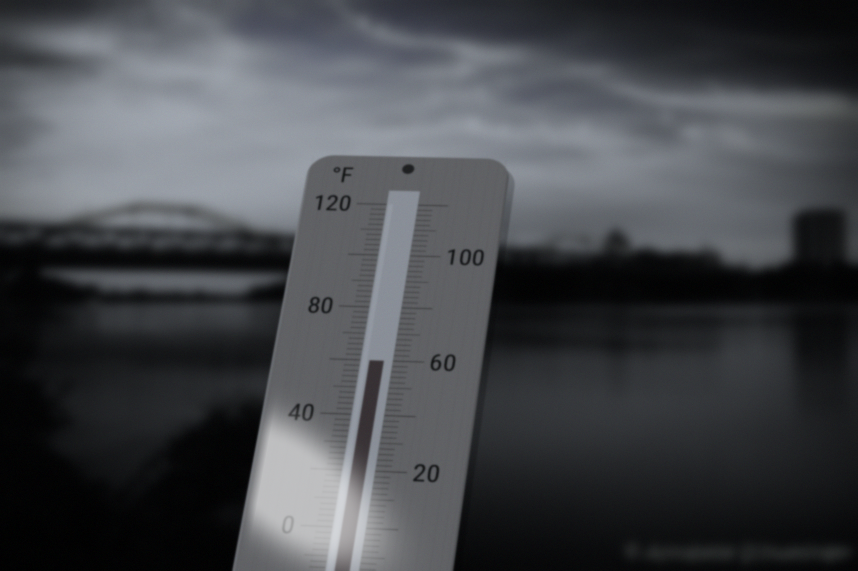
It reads value=60 unit=°F
